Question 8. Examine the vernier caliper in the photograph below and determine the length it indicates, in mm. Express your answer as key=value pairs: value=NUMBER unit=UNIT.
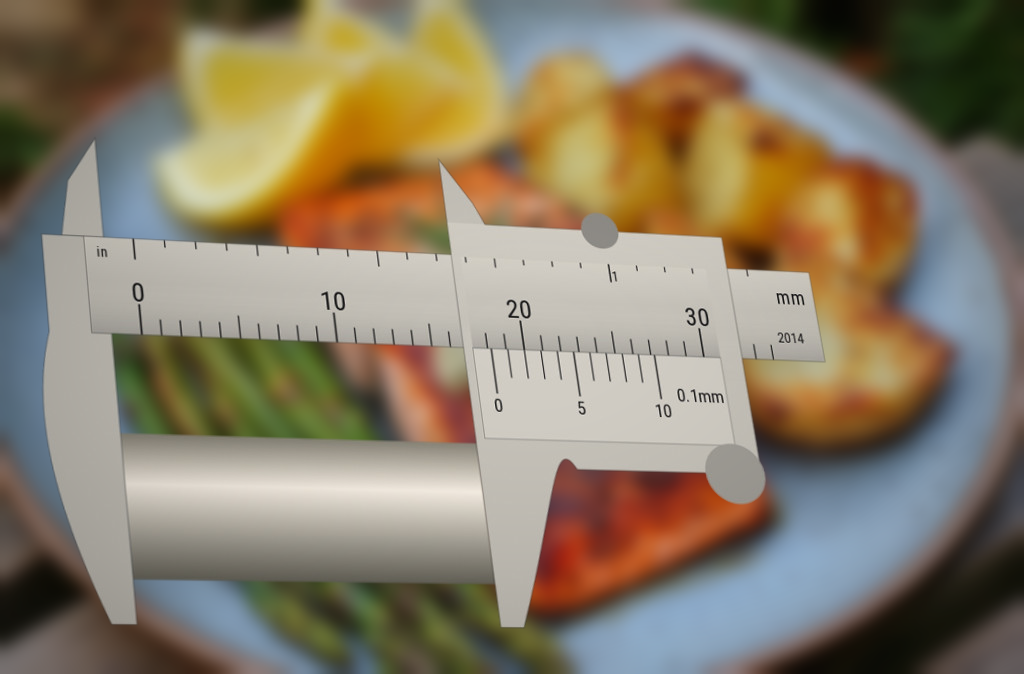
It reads value=18.2 unit=mm
